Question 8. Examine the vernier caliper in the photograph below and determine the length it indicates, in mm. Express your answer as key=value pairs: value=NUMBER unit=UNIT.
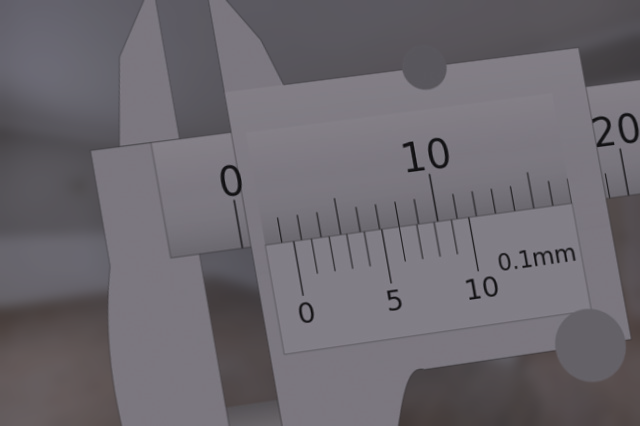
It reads value=2.6 unit=mm
